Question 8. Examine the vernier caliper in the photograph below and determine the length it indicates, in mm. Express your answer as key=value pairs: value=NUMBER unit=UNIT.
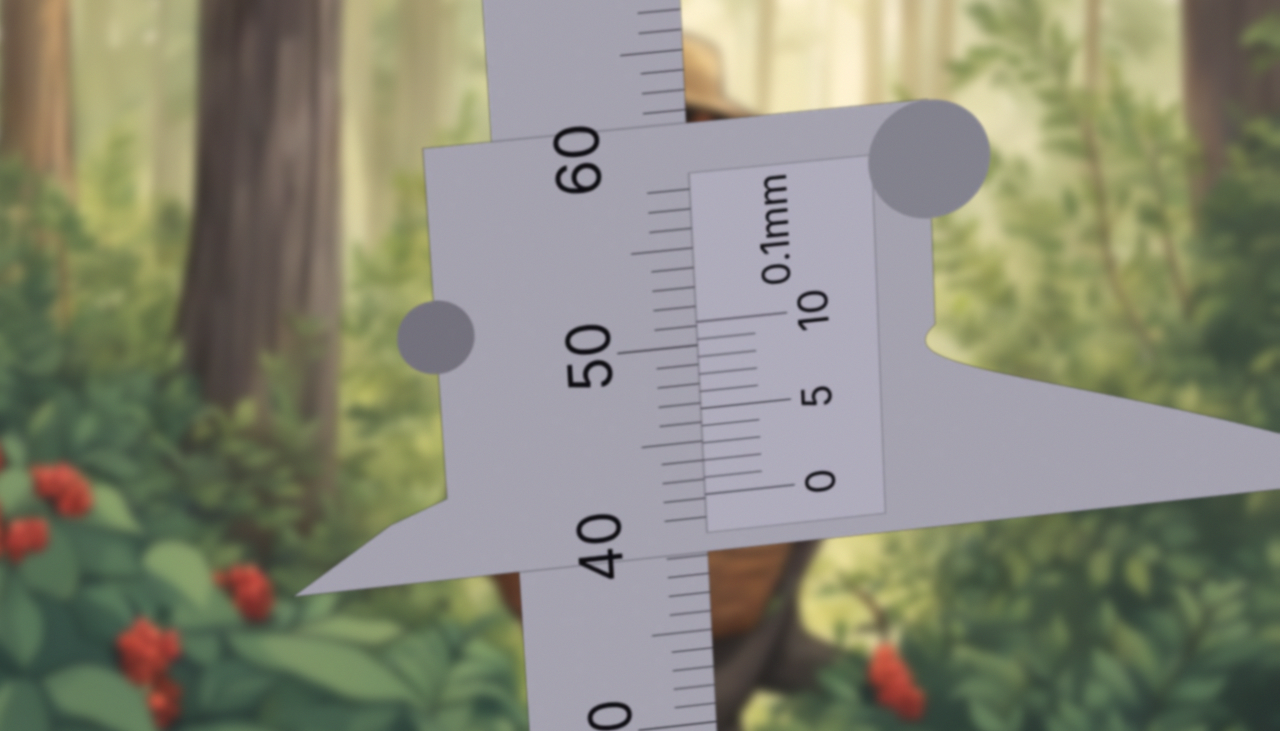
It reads value=42.2 unit=mm
